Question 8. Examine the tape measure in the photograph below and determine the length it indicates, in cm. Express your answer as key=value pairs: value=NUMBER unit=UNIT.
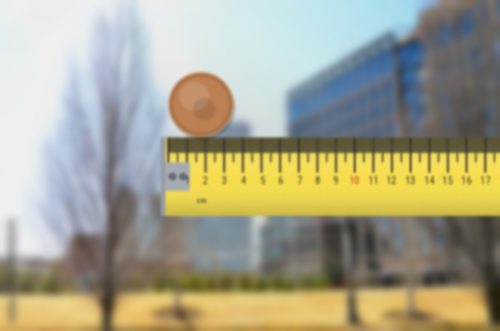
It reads value=3.5 unit=cm
